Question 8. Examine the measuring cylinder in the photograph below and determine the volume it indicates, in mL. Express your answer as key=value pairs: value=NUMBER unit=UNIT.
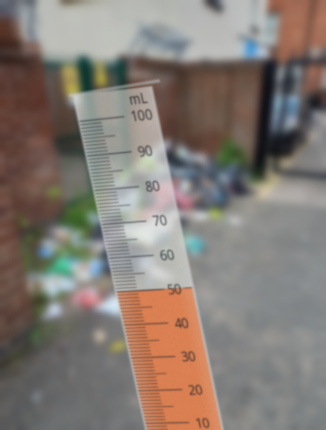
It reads value=50 unit=mL
